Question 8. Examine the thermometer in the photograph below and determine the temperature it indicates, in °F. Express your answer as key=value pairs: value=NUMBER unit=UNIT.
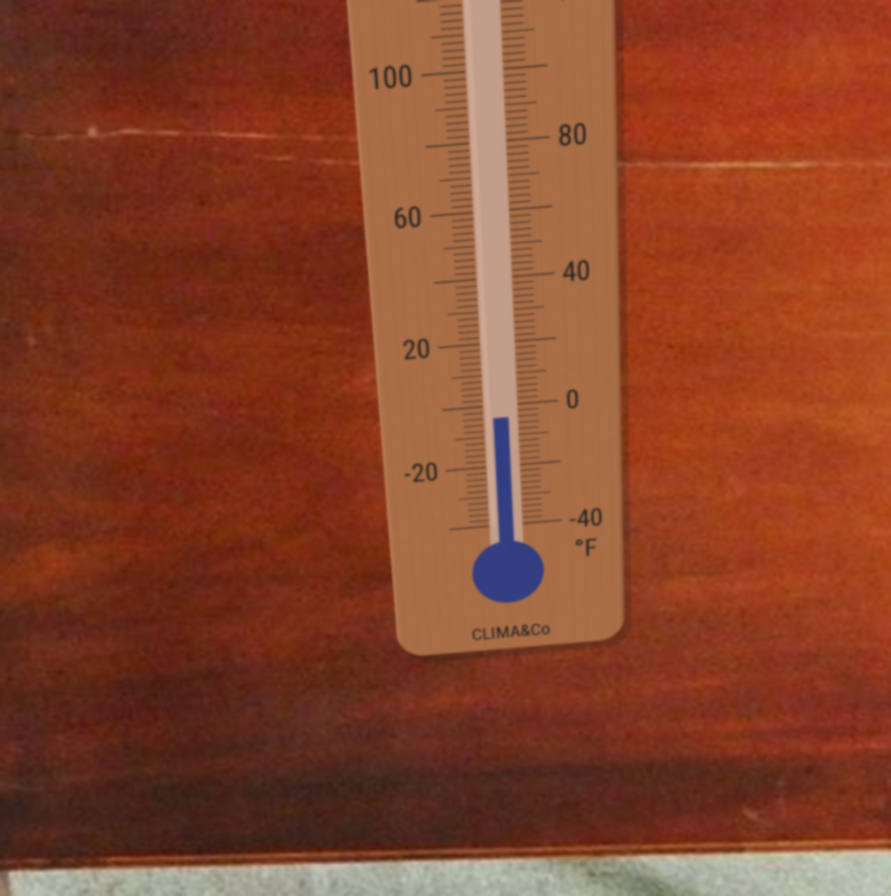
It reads value=-4 unit=°F
